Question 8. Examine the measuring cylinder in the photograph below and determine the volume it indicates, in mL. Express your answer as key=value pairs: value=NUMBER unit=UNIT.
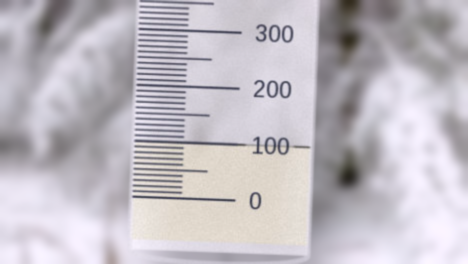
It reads value=100 unit=mL
